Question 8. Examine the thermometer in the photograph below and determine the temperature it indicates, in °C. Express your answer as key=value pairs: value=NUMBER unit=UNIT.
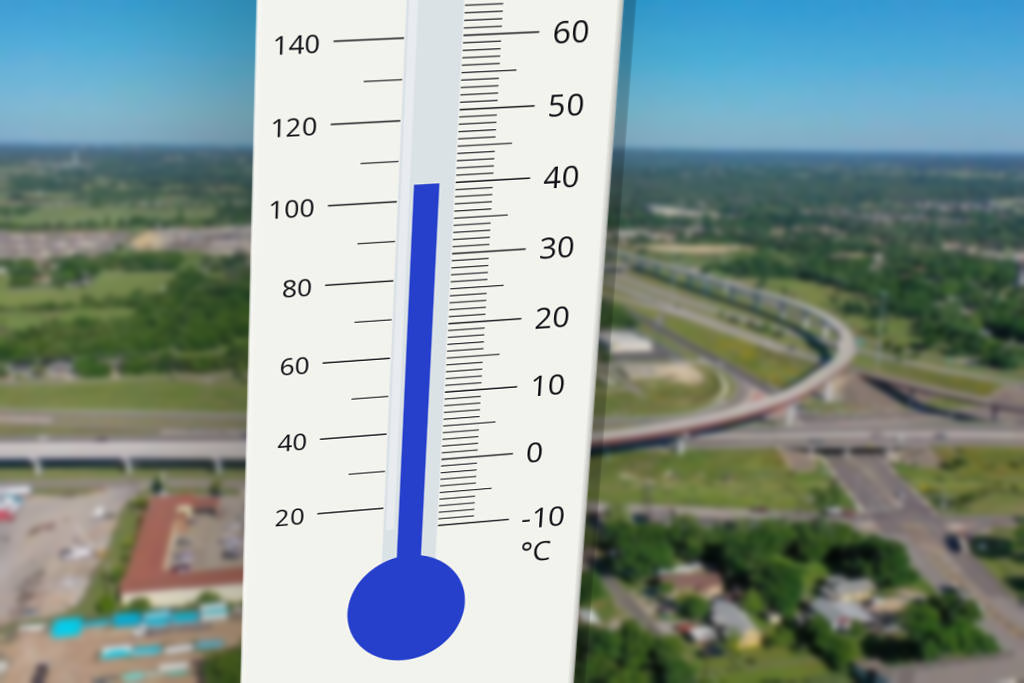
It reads value=40 unit=°C
